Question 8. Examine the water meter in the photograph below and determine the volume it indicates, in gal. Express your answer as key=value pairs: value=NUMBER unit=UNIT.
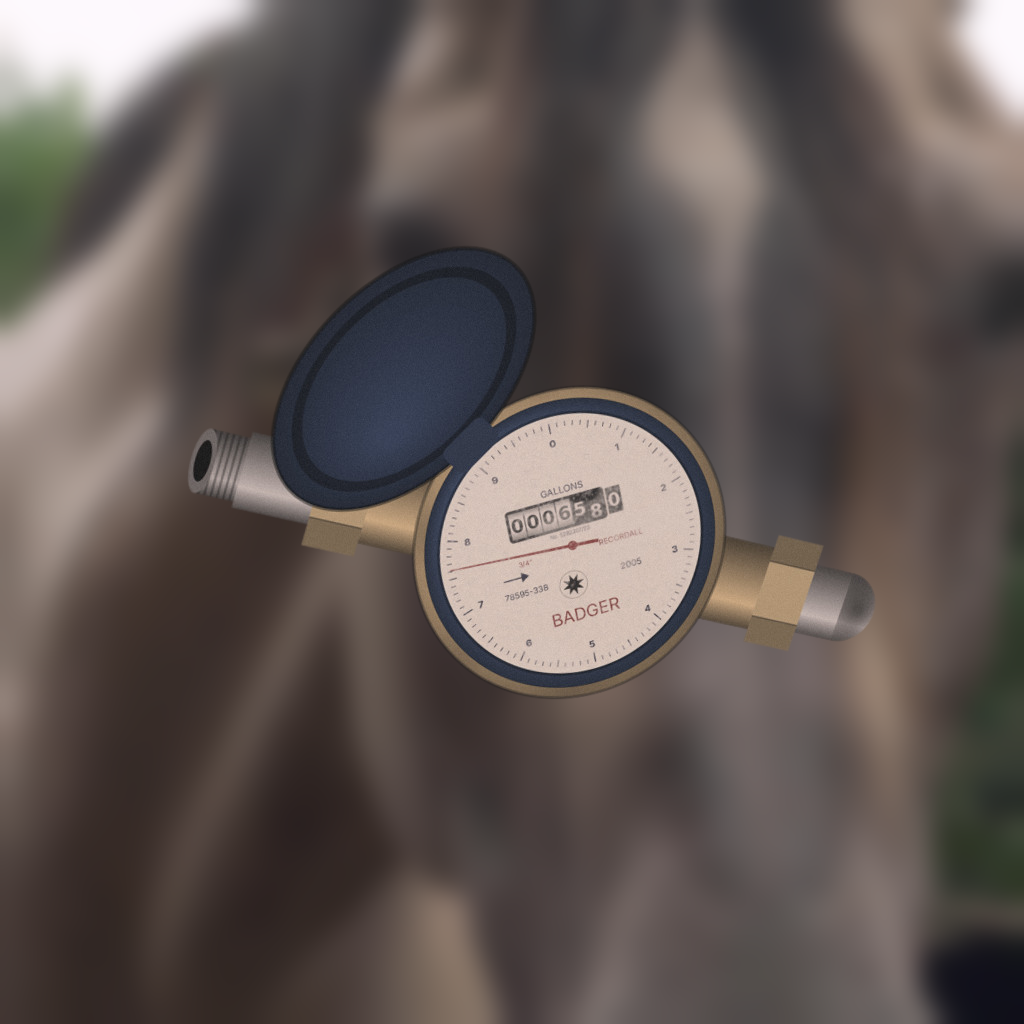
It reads value=6577.6 unit=gal
